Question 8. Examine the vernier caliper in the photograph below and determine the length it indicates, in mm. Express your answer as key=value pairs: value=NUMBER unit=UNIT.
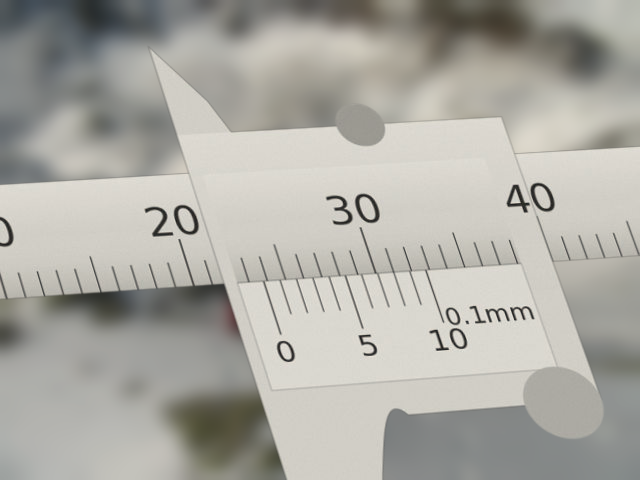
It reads value=23.8 unit=mm
